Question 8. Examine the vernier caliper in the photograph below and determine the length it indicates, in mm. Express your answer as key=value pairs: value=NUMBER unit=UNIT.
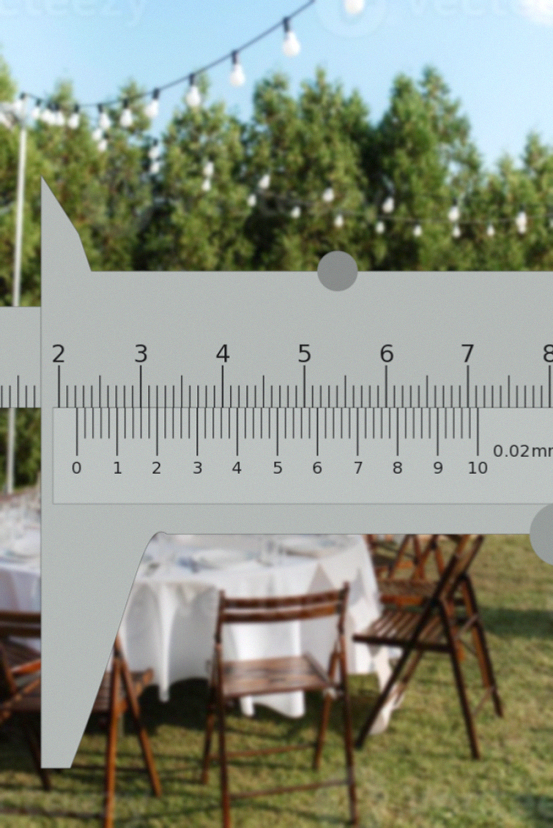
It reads value=22.2 unit=mm
